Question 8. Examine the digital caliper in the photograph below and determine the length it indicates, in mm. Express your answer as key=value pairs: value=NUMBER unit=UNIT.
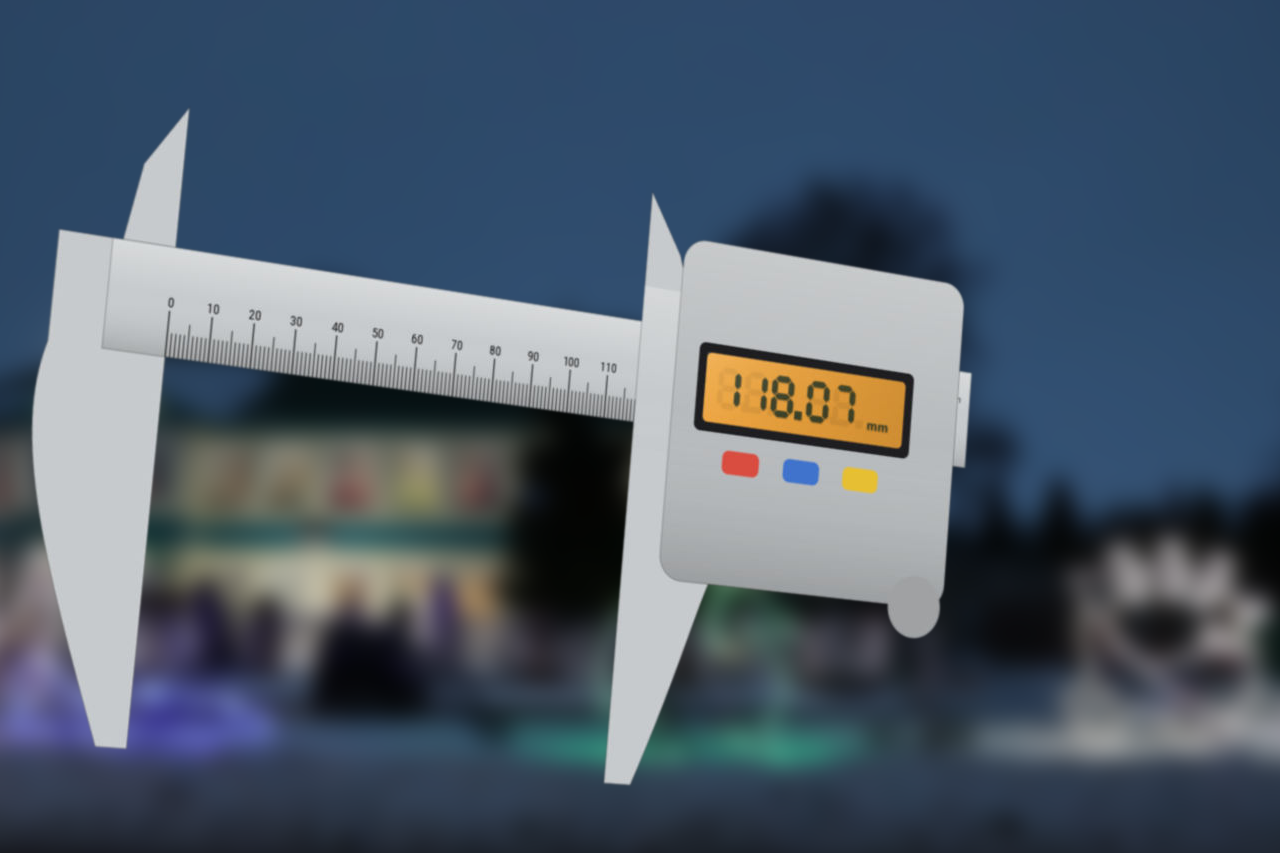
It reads value=118.07 unit=mm
